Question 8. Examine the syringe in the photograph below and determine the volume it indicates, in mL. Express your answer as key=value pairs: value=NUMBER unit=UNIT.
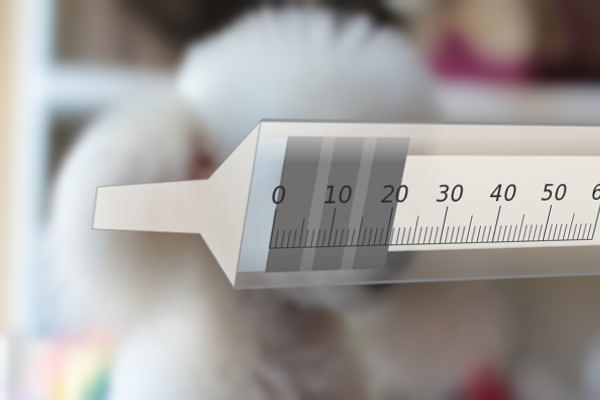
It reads value=0 unit=mL
